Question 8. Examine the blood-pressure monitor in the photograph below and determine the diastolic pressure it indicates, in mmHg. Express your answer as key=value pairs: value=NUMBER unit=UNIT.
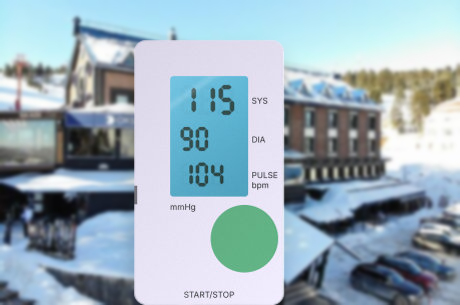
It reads value=90 unit=mmHg
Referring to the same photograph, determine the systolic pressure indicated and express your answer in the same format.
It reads value=115 unit=mmHg
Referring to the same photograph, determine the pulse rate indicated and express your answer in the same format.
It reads value=104 unit=bpm
